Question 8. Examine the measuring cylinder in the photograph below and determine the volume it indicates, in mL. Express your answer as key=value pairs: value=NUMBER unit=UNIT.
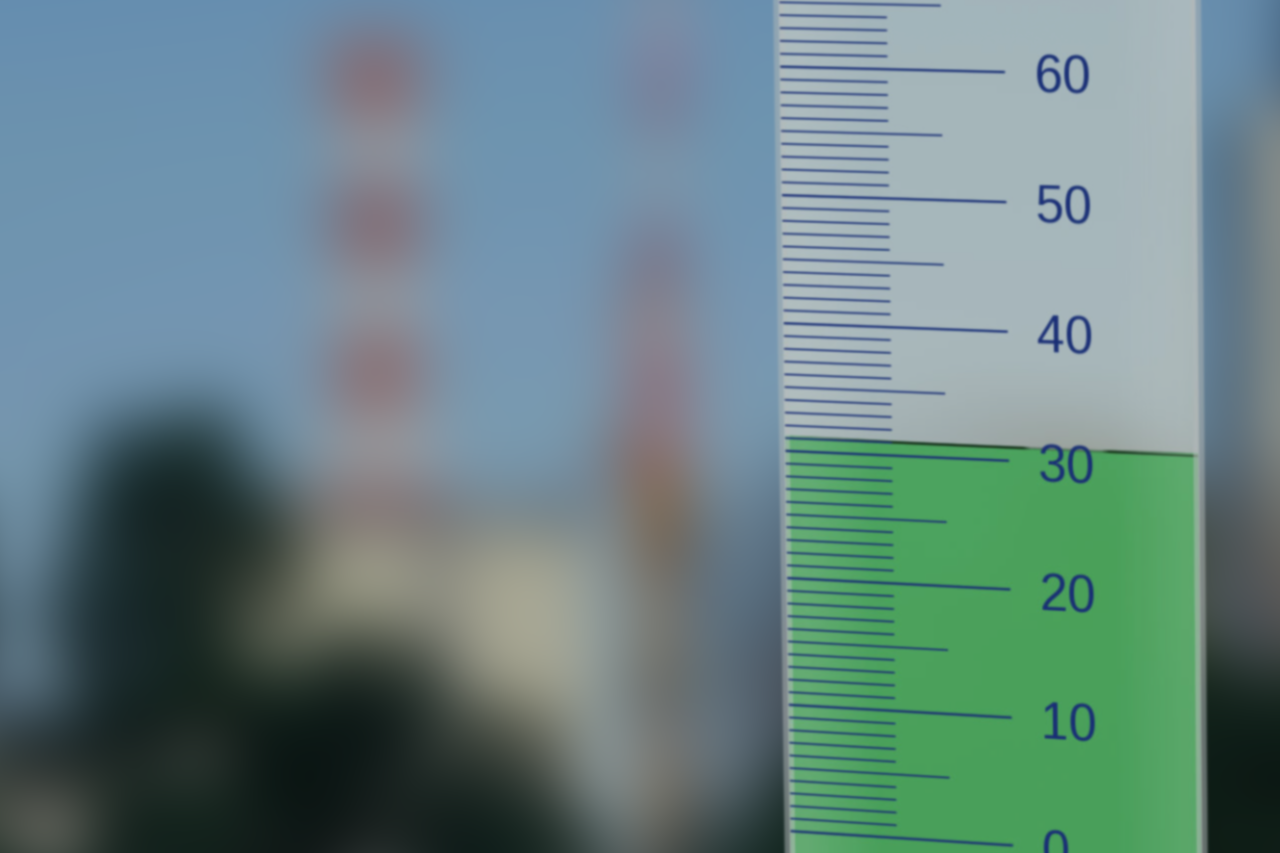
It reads value=31 unit=mL
